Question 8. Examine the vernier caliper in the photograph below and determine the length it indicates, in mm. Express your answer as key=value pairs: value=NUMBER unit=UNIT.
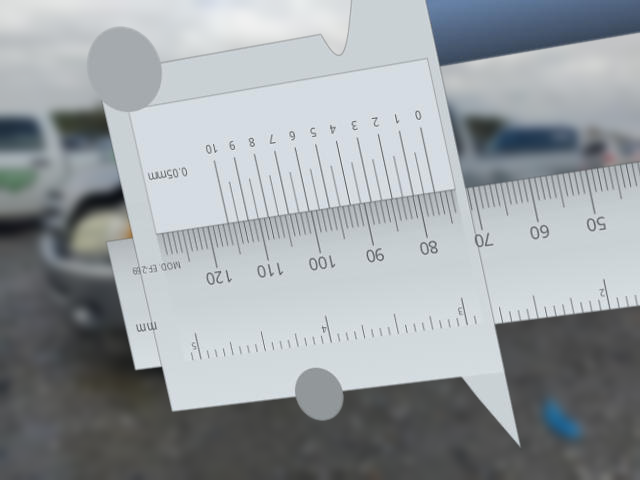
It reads value=77.0 unit=mm
